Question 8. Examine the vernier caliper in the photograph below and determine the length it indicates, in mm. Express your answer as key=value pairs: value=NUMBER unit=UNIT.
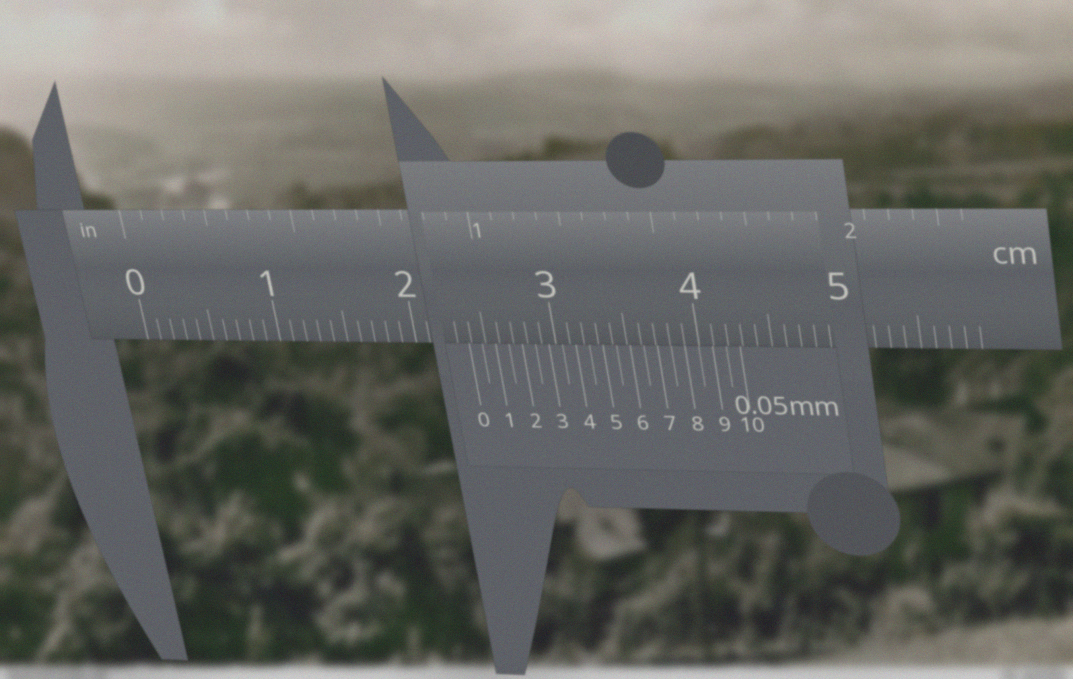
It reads value=23.8 unit=mm
